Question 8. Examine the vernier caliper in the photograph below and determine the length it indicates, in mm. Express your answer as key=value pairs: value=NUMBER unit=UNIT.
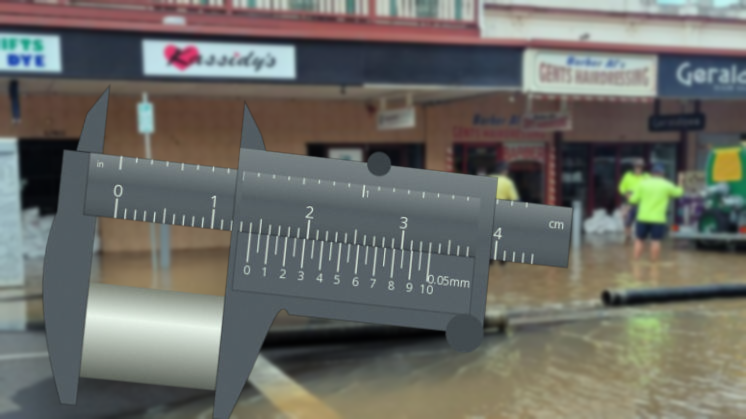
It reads value=14.0 unit=mm
